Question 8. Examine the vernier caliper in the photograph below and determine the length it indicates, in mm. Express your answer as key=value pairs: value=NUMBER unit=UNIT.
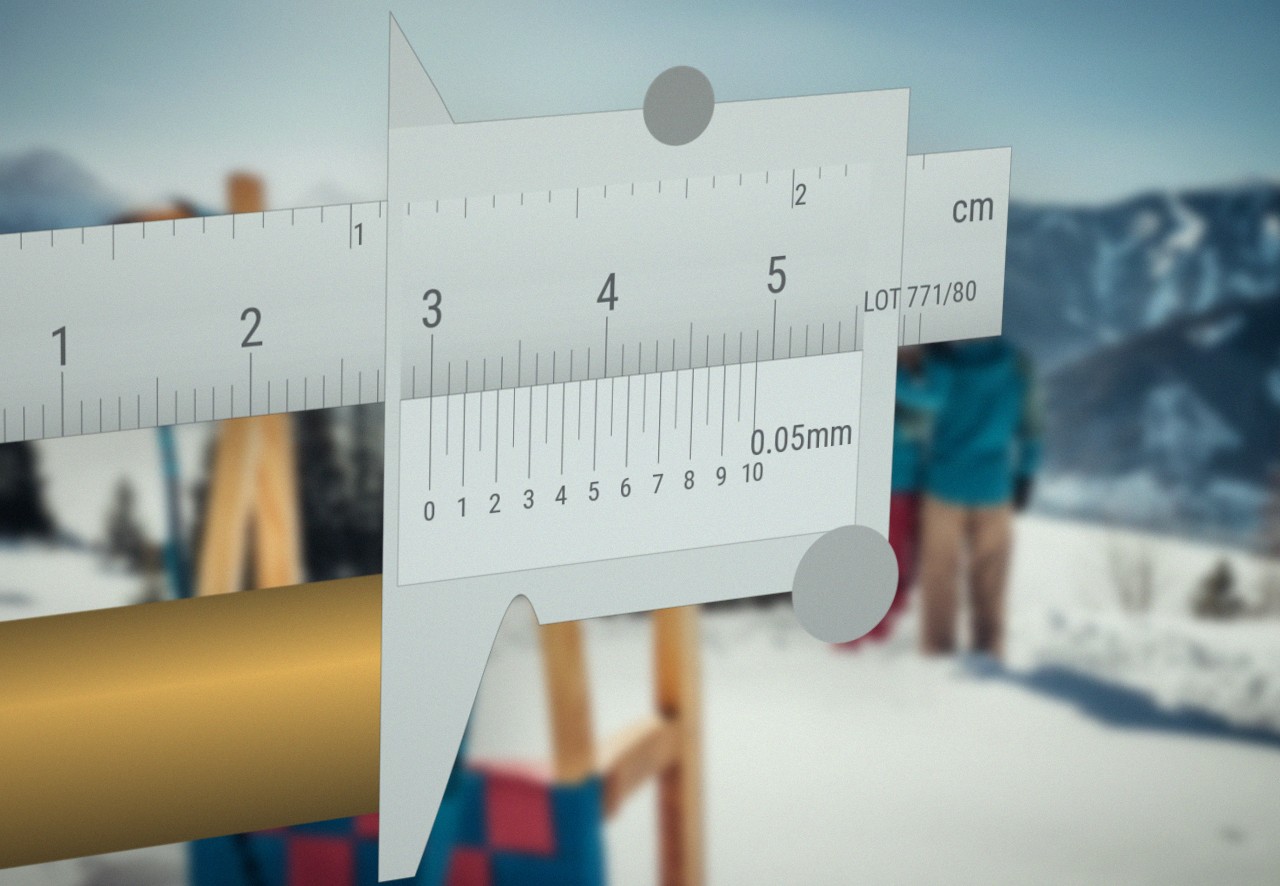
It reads value=30.0 unit=mm
